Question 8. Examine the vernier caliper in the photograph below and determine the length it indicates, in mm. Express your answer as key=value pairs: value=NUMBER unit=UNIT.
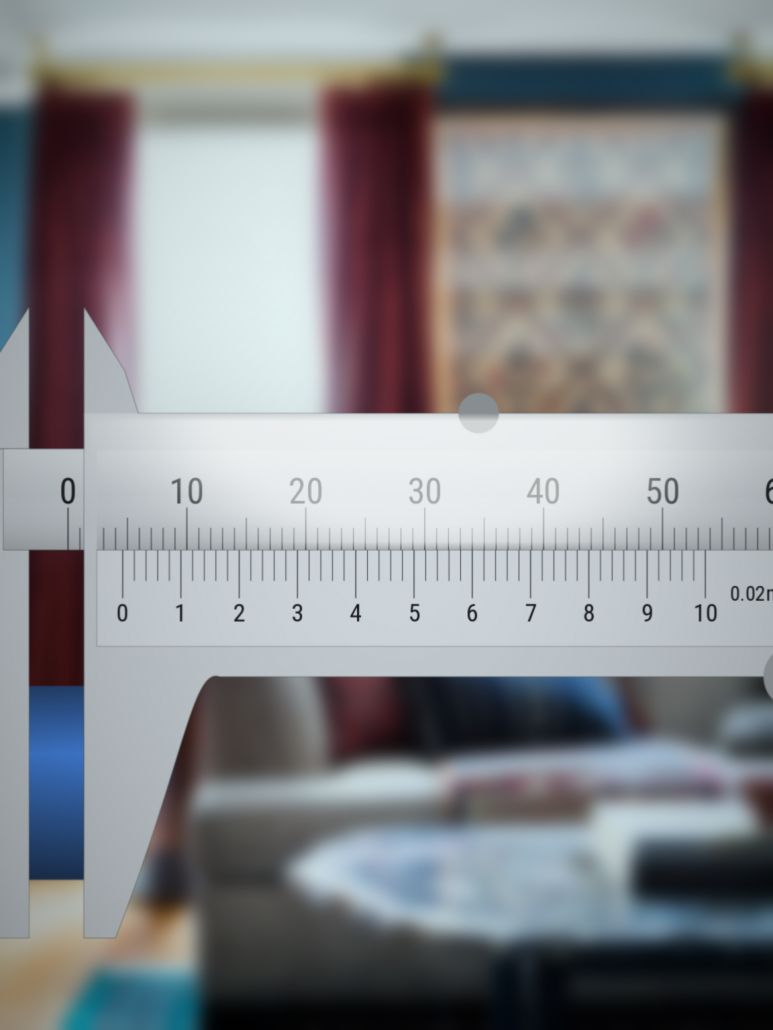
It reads value=4.6 unit=mm
